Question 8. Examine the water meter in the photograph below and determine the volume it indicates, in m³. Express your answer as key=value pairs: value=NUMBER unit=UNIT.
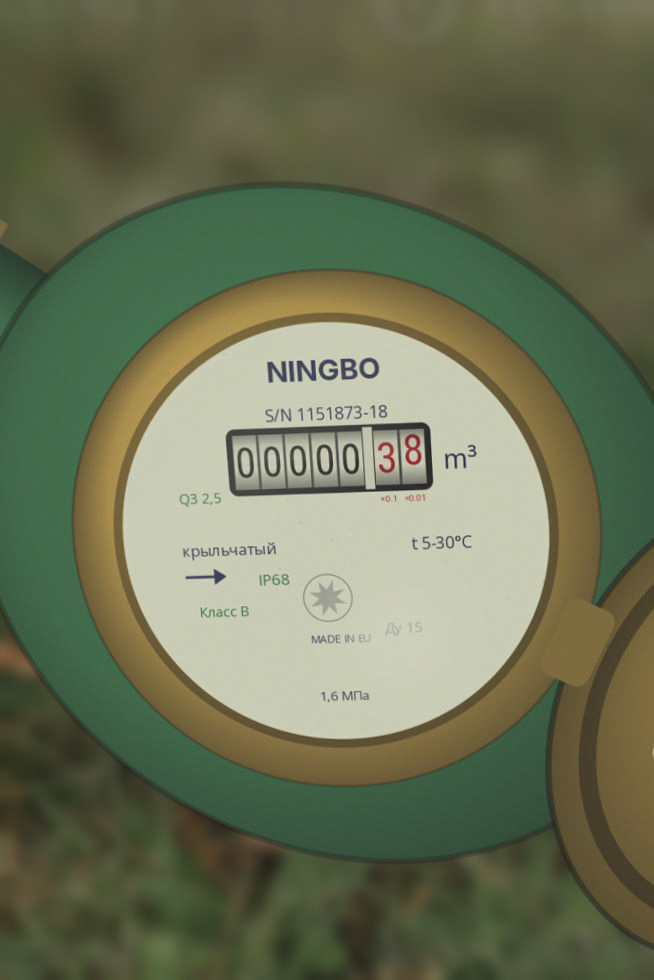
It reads value=0.38 unit=m³
